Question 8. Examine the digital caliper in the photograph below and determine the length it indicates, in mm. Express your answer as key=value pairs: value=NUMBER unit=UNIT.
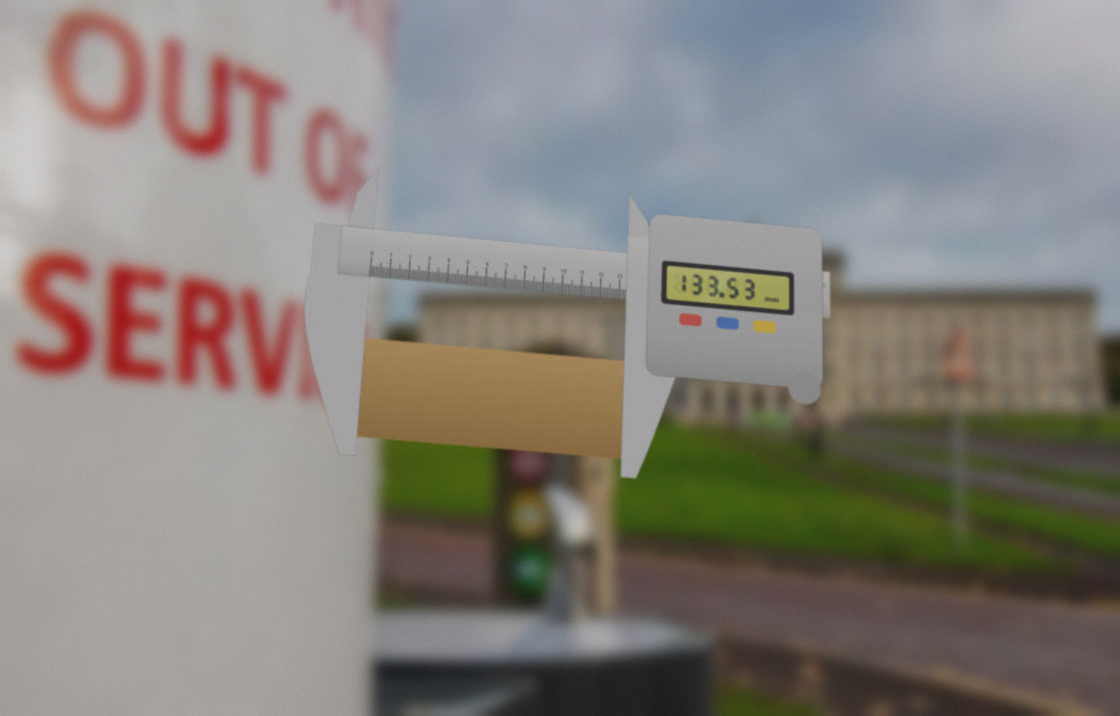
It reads value=133.53 unit=mm
